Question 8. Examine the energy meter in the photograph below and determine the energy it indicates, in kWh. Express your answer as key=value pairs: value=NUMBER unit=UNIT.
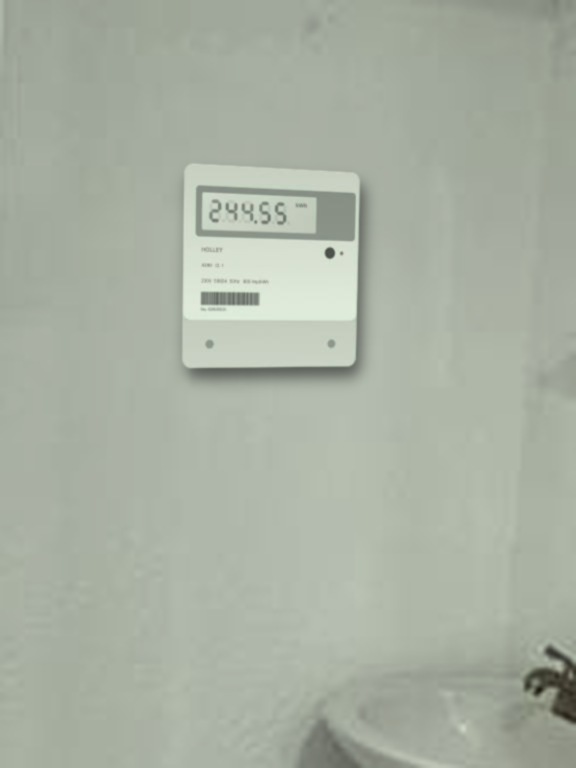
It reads value=244.55 unit=kWh
